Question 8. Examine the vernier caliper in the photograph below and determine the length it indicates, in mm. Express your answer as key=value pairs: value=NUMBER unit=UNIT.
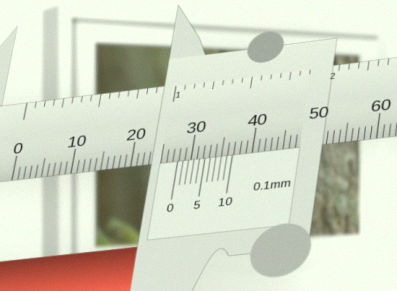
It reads value=27.8 unit=mm
